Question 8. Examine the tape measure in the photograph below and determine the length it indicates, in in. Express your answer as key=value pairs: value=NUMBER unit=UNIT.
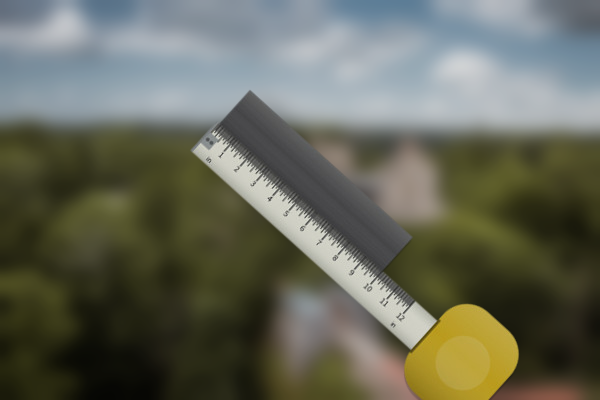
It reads value=10 unit=in
